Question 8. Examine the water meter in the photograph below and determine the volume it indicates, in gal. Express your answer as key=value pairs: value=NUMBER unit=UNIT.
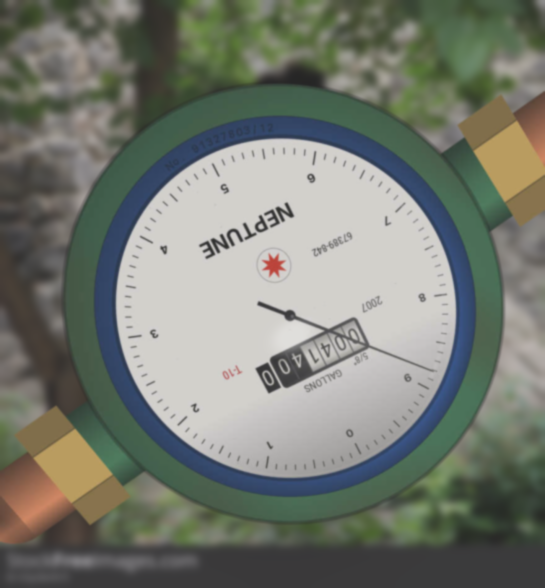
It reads value=41398.8 unit=gal
